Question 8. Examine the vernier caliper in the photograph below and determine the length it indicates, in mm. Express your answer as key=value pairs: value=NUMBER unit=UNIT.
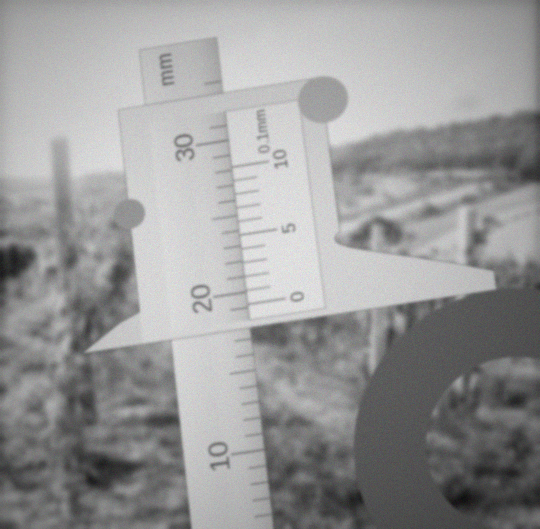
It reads value=19.2 unit=mm
